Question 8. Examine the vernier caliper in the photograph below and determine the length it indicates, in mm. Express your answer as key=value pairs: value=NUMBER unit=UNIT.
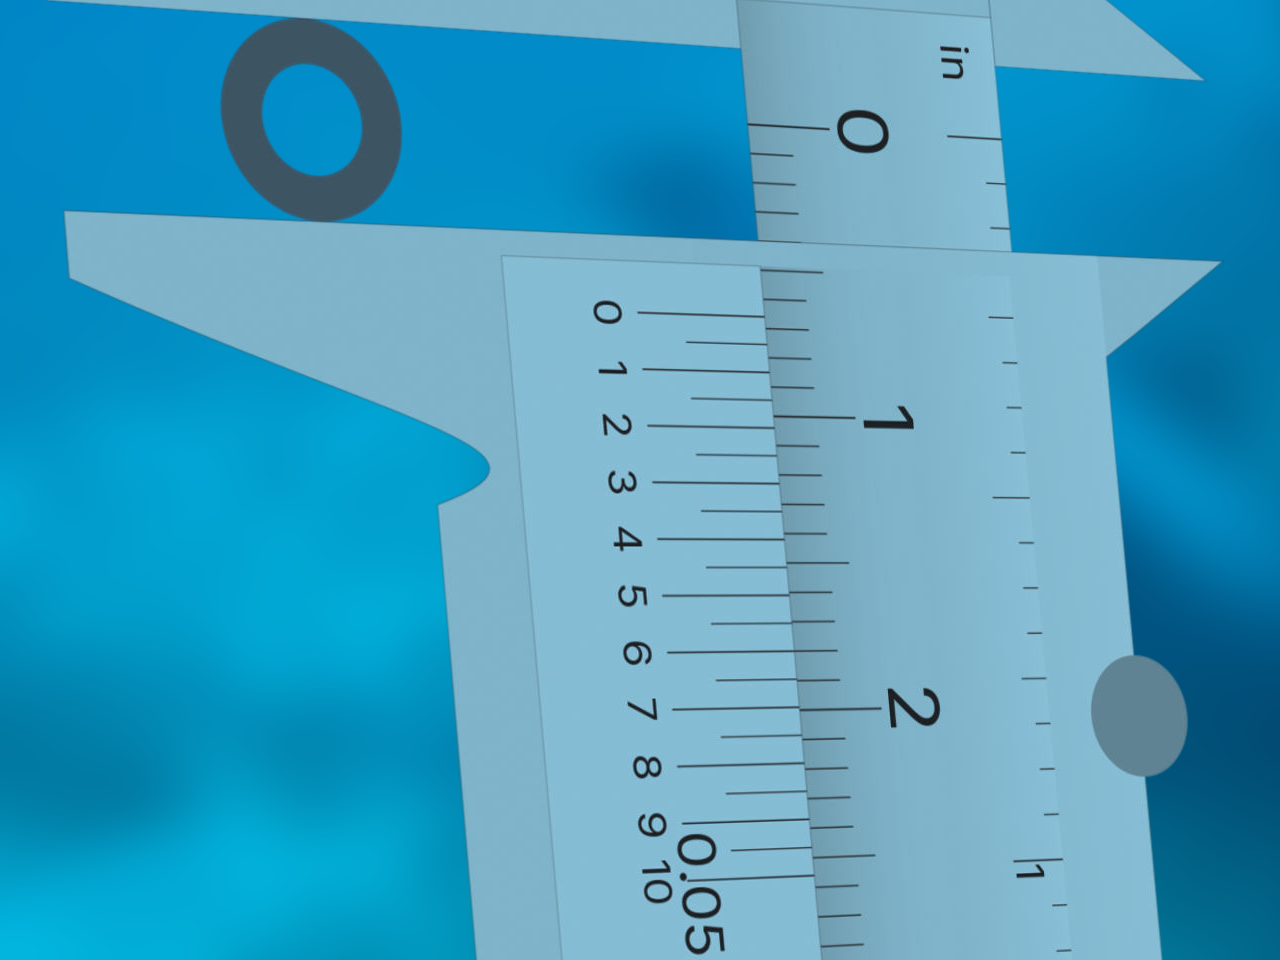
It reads value=6.60 unit=mm
